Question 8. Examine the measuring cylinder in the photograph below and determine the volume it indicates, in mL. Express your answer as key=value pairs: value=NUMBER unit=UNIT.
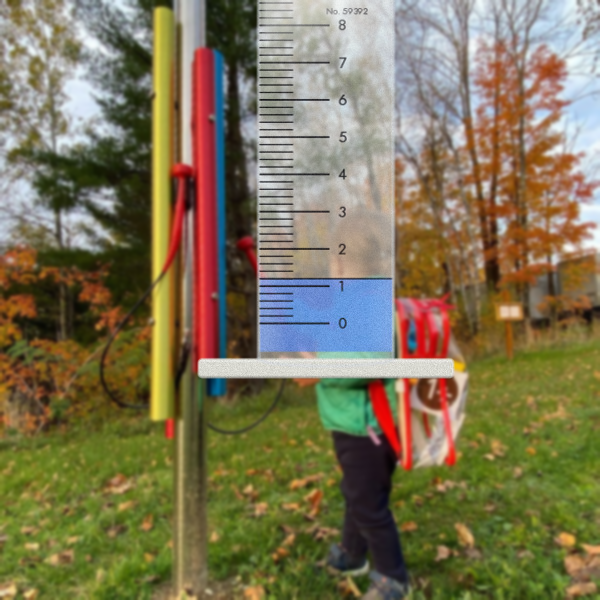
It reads value=1.2 unit=mL
